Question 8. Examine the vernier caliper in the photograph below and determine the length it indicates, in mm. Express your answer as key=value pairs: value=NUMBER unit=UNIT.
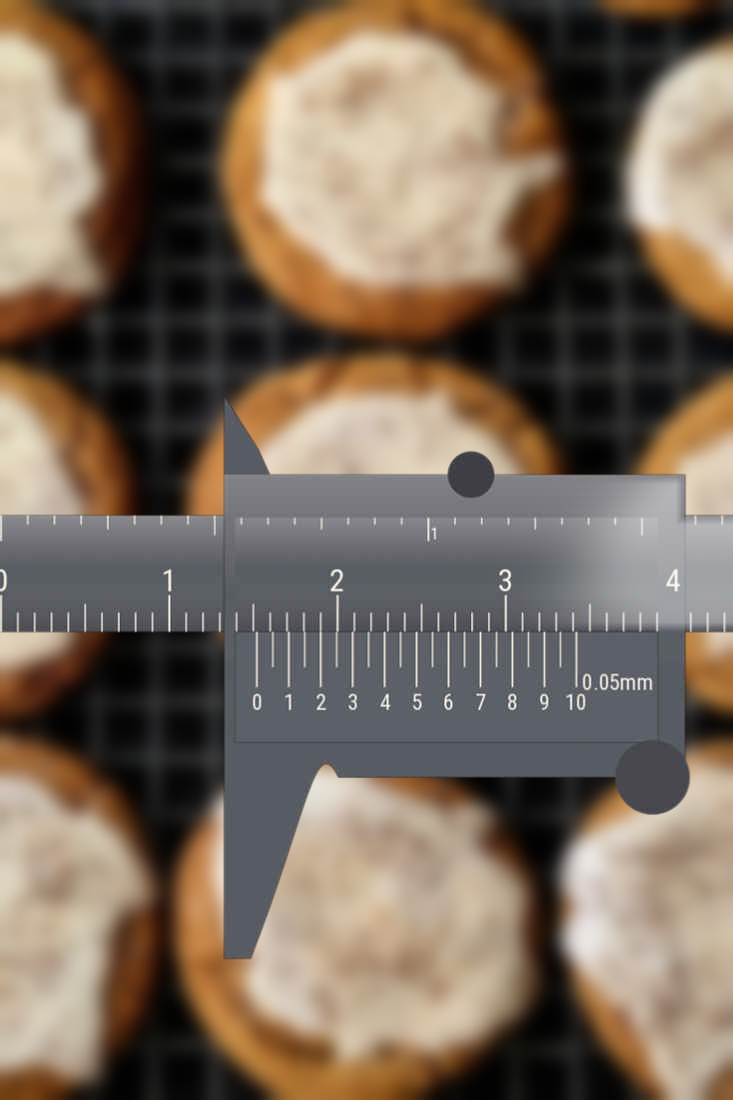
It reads value=15.2 unit=mm
